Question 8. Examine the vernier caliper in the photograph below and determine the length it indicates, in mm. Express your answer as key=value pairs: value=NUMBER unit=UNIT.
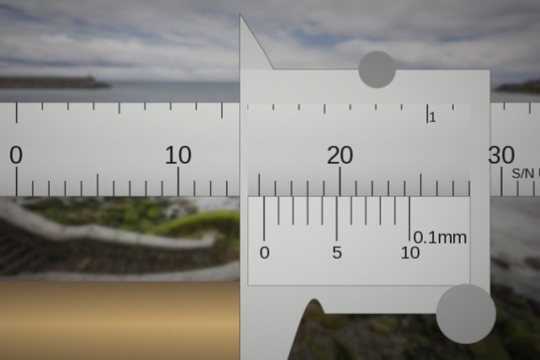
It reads value=15.3 unit=mm
